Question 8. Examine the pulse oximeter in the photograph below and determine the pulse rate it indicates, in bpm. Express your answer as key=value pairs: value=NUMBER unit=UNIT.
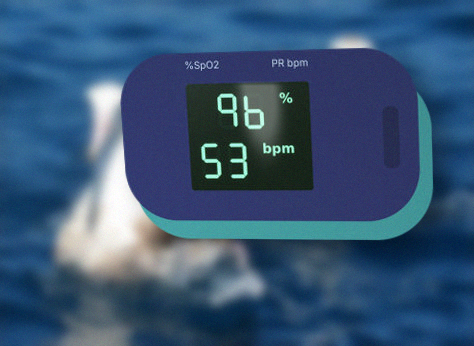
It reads value=53 unit=bpm
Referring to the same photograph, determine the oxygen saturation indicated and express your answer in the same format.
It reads value=96 unit=%
